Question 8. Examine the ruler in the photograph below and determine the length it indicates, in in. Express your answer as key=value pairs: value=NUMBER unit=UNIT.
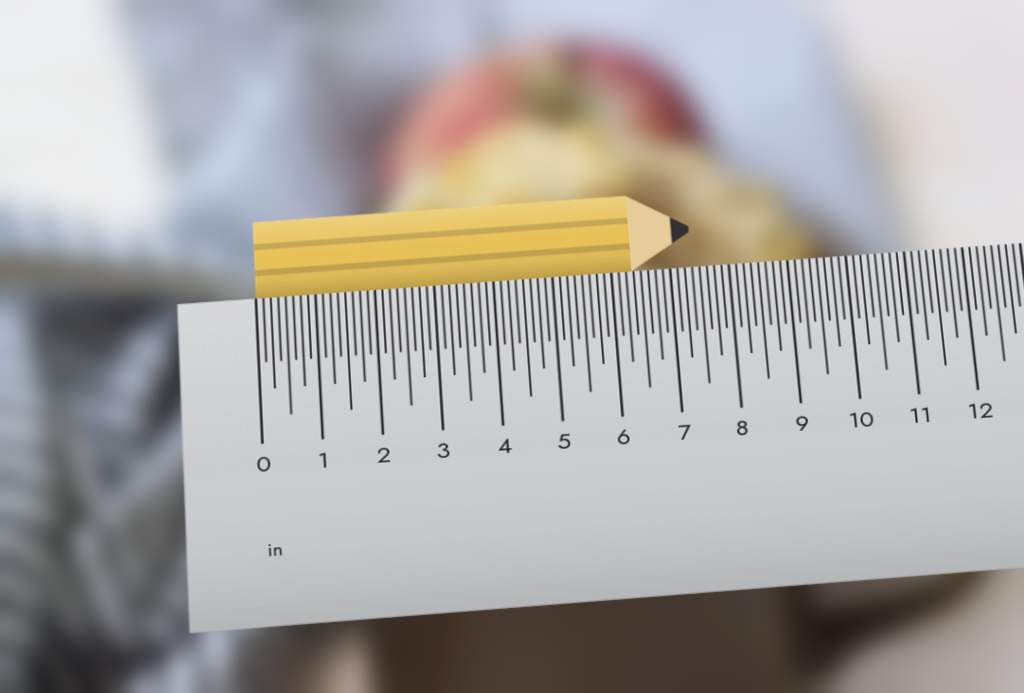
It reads value=7.375 unit=in
